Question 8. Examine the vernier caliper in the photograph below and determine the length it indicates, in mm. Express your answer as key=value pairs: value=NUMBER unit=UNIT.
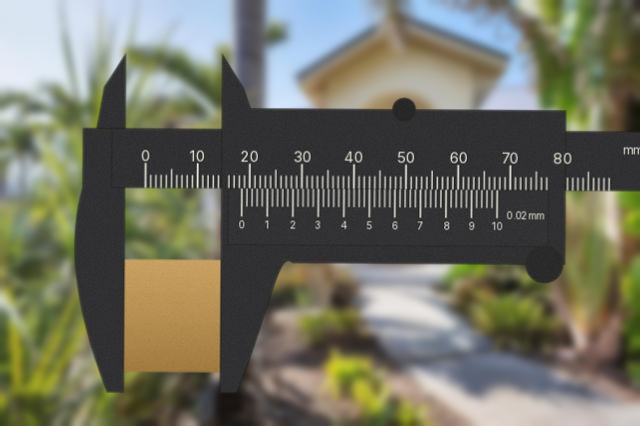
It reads value=18.5 unit=mm
